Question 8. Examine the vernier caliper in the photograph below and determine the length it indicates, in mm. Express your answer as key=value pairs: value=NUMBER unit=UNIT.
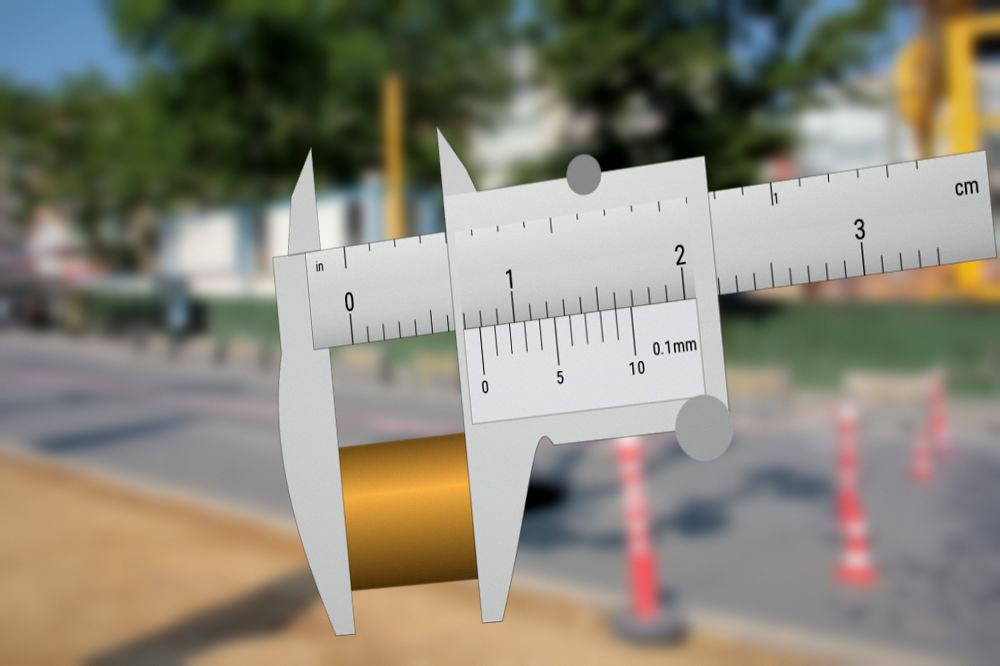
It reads value=7.9 unit=mm
